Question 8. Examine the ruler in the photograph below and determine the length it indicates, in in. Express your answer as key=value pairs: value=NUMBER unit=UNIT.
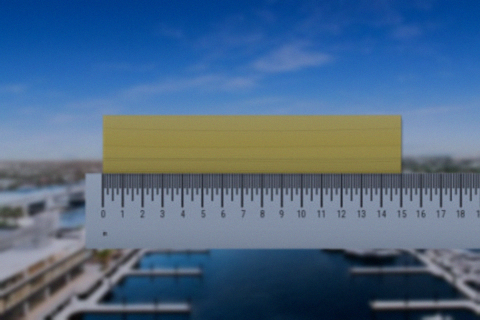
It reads value=15 unit=in
